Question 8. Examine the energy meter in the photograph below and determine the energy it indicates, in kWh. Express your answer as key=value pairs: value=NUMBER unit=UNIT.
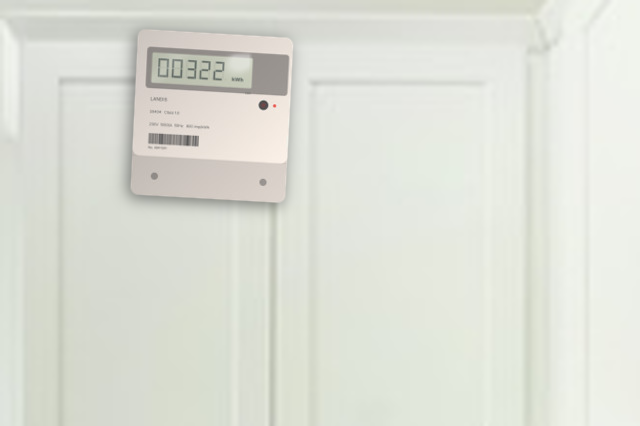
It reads value=322 unit=kWh
